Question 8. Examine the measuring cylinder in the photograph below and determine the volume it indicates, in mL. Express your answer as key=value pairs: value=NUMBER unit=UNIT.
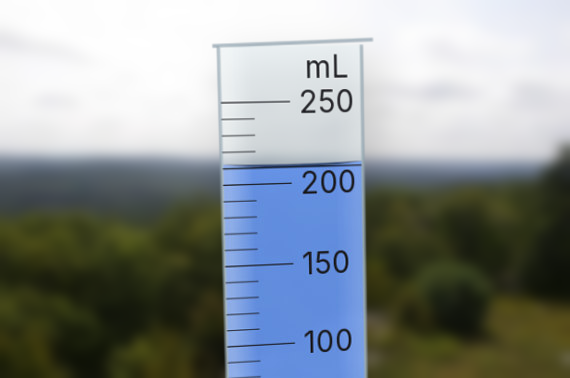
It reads value=210 unit=mL
